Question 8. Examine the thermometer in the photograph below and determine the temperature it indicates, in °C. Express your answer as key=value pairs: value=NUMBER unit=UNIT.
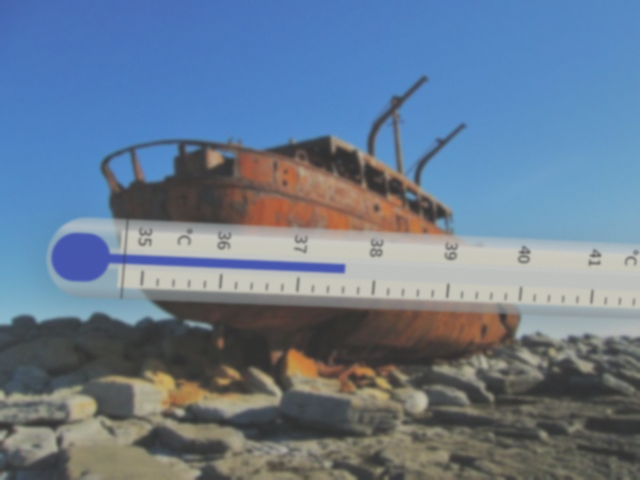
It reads value=37.6 unit=°C
